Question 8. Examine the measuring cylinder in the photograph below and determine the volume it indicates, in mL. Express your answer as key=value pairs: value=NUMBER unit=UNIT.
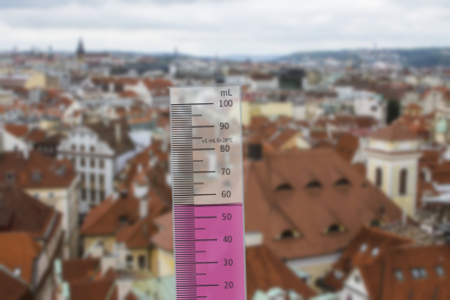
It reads value=55 unit=mL
